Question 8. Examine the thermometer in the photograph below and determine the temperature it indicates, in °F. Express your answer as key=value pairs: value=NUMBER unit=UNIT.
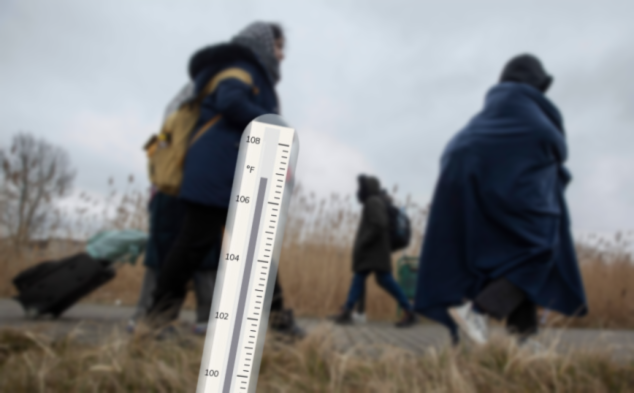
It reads value=106.8 unit=°F
